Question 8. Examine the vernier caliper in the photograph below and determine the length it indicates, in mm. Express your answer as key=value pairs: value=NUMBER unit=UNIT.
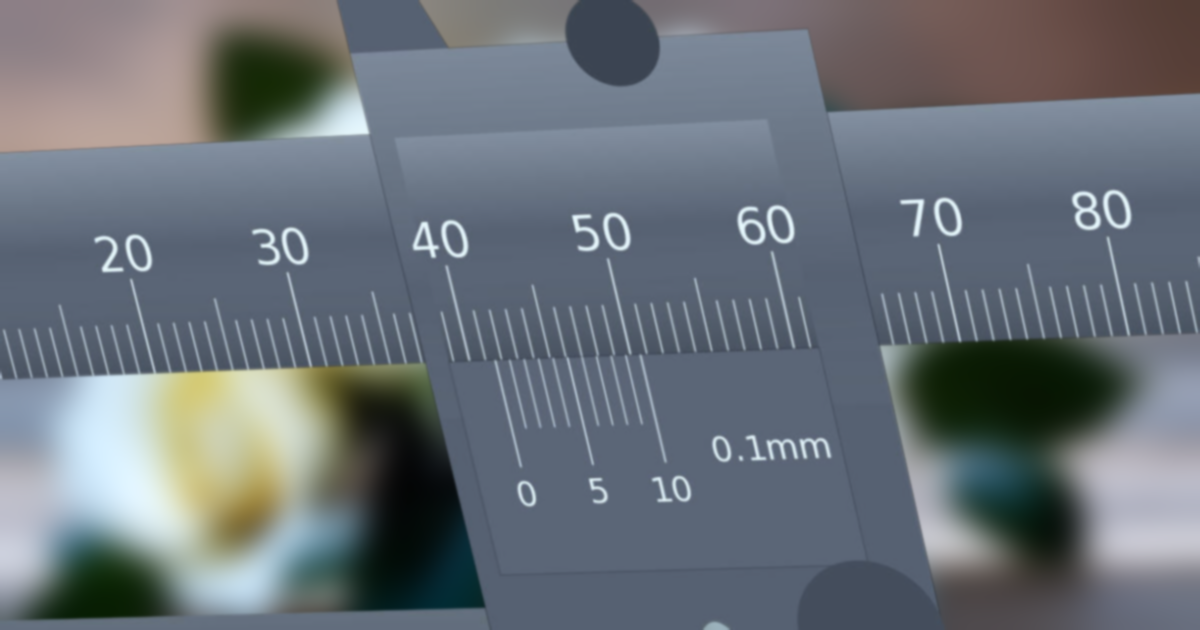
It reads value=41.6 unit=mm
